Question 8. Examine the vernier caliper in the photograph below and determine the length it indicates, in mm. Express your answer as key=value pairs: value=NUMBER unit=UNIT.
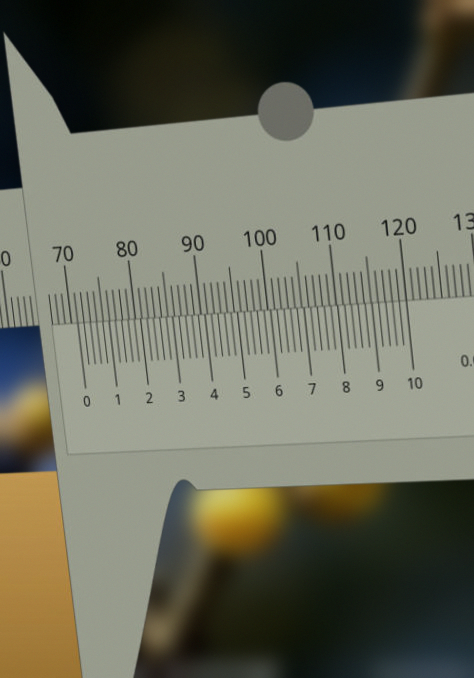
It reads value=71.0 unit=mm
